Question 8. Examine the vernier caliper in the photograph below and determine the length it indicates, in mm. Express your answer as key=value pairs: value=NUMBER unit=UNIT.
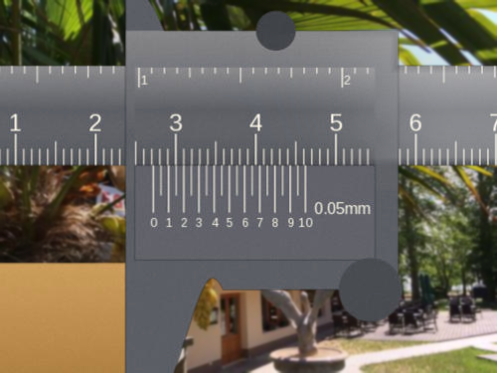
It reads value=27.2 unit=mm
